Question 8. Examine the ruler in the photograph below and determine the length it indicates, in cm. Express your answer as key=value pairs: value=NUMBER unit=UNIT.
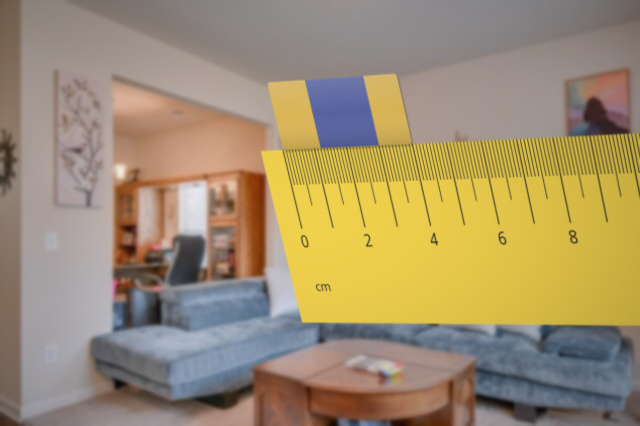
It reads value=4 unit=cm
